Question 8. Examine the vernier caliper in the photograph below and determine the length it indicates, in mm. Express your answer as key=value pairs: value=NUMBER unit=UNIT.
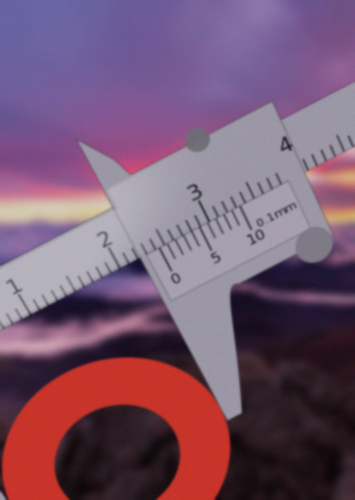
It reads value=24.4 unit=mm
